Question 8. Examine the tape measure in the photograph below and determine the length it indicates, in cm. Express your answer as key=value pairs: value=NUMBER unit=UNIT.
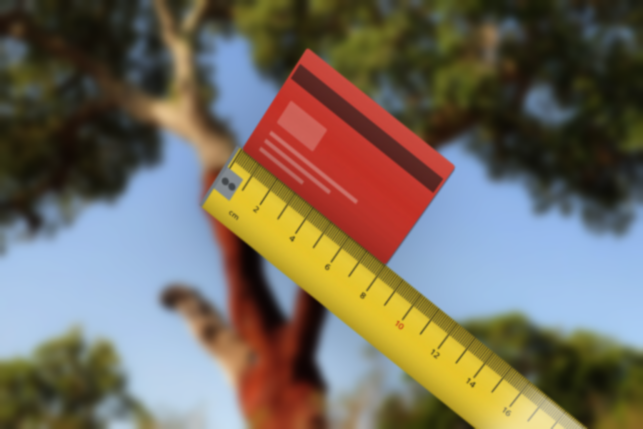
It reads value=8 unit=cm
